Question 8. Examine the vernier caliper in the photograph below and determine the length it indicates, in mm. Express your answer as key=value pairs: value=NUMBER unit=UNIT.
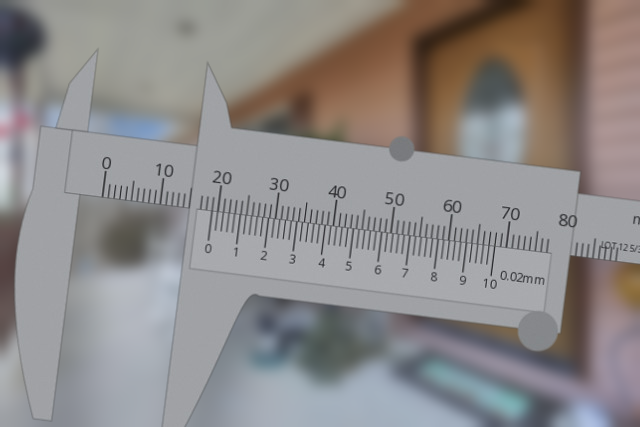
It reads value=19.0 unit=mm
